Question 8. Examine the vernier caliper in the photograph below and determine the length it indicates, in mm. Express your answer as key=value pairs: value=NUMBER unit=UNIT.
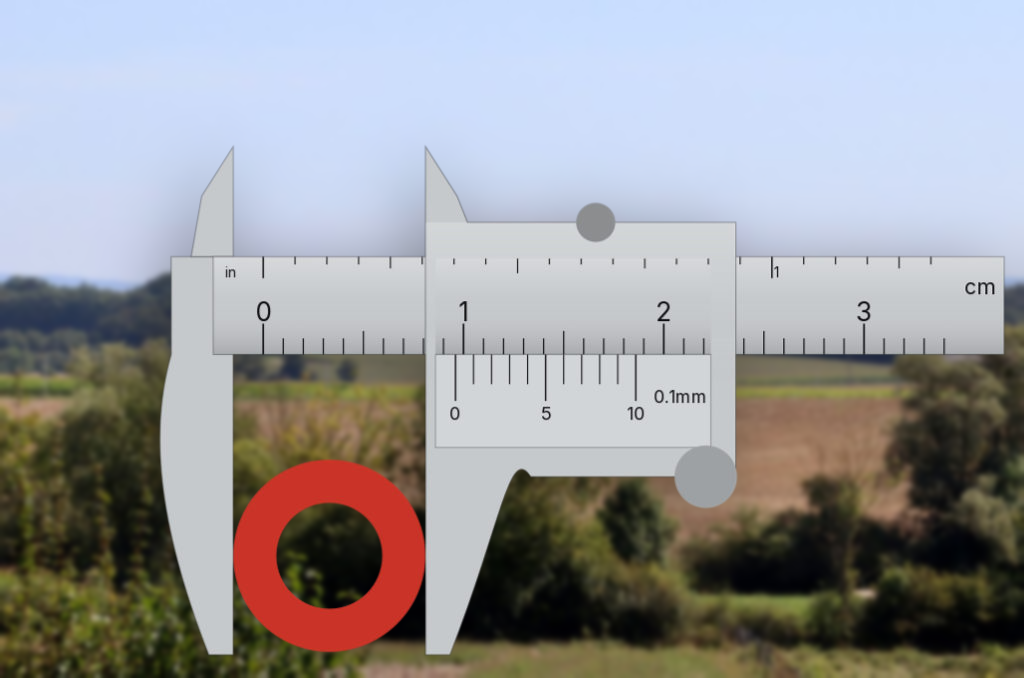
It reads value=9.6 unit=mm
